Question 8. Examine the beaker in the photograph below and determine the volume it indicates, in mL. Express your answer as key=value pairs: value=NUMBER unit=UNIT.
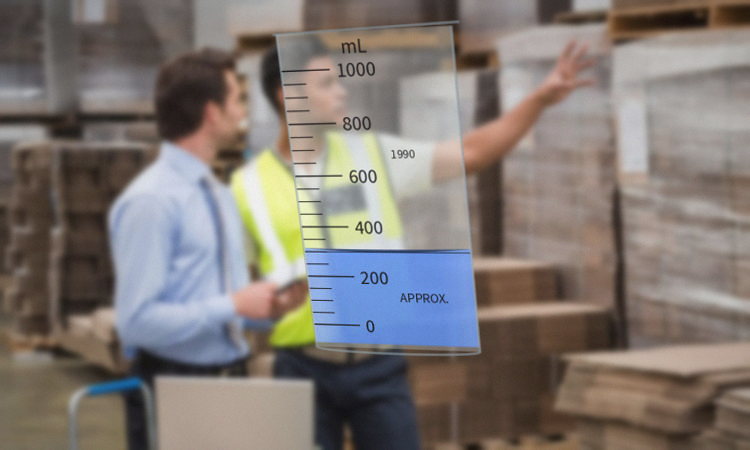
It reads value=300 unit=mL
